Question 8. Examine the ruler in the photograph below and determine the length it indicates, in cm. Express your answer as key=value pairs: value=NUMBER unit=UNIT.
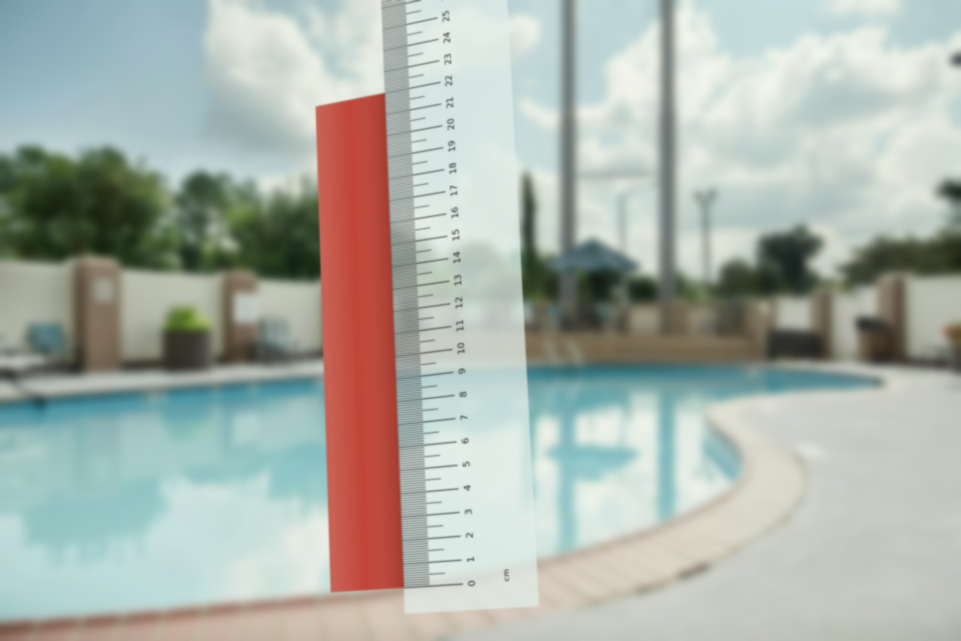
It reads value=22 unit=cm
